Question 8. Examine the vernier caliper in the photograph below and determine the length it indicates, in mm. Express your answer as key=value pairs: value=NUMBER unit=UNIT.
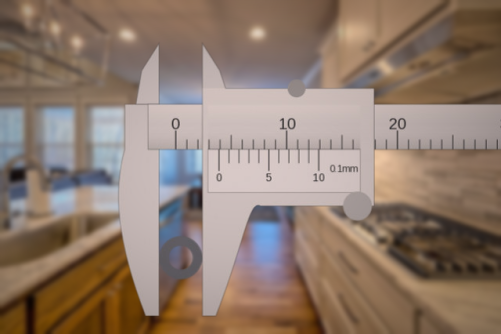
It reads value=3.9 unit=mm
